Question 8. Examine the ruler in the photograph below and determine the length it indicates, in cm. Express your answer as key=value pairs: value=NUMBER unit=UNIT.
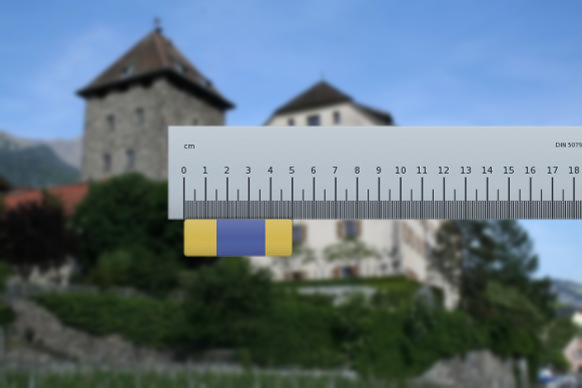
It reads value=5 unit=cm
